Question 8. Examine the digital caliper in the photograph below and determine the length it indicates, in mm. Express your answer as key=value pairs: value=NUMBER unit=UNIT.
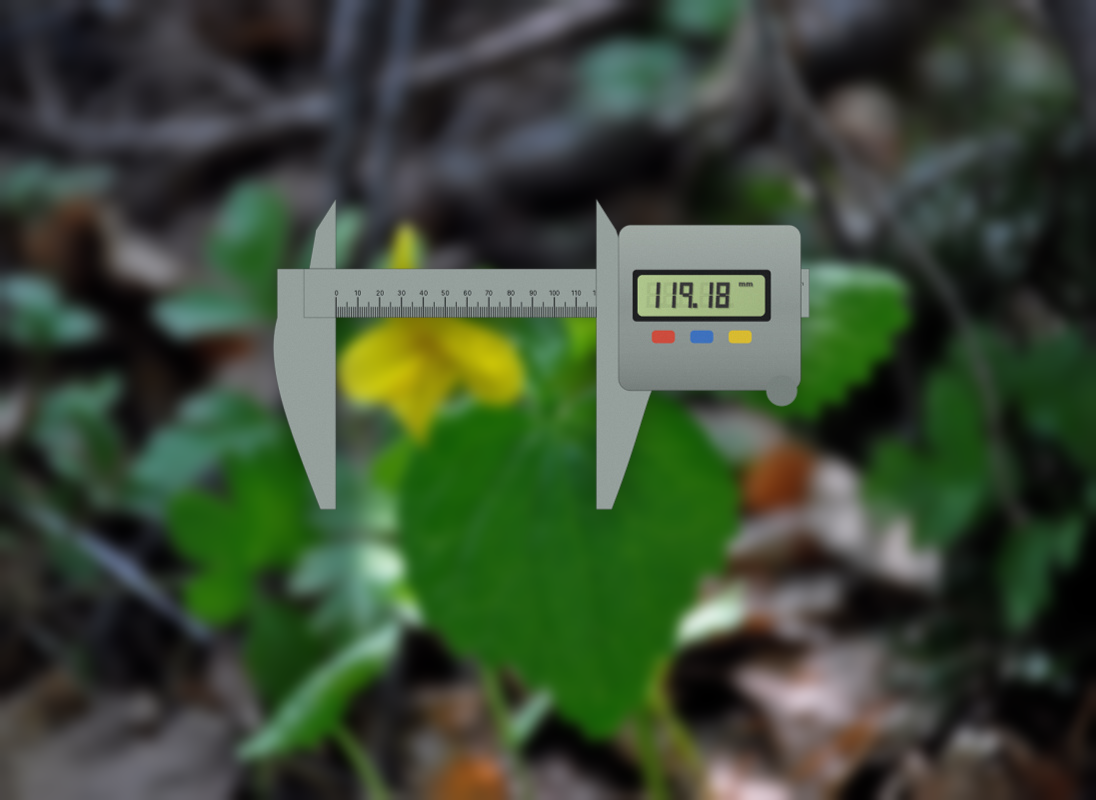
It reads value=119.18 unit=mm
